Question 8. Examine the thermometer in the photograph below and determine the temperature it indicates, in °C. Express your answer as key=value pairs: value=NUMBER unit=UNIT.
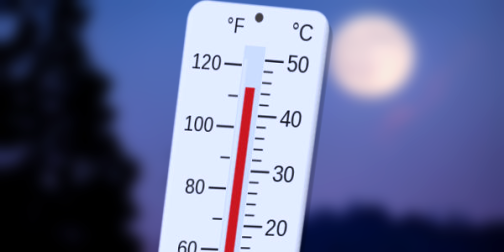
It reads value=45 unit=°C
